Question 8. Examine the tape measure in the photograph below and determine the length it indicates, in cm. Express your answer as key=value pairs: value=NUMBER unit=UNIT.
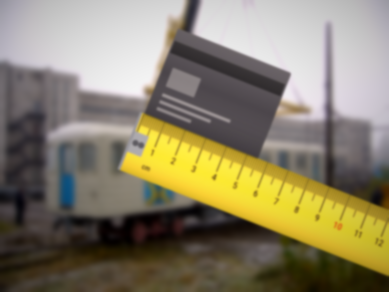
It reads value=5.5 unit=cm
